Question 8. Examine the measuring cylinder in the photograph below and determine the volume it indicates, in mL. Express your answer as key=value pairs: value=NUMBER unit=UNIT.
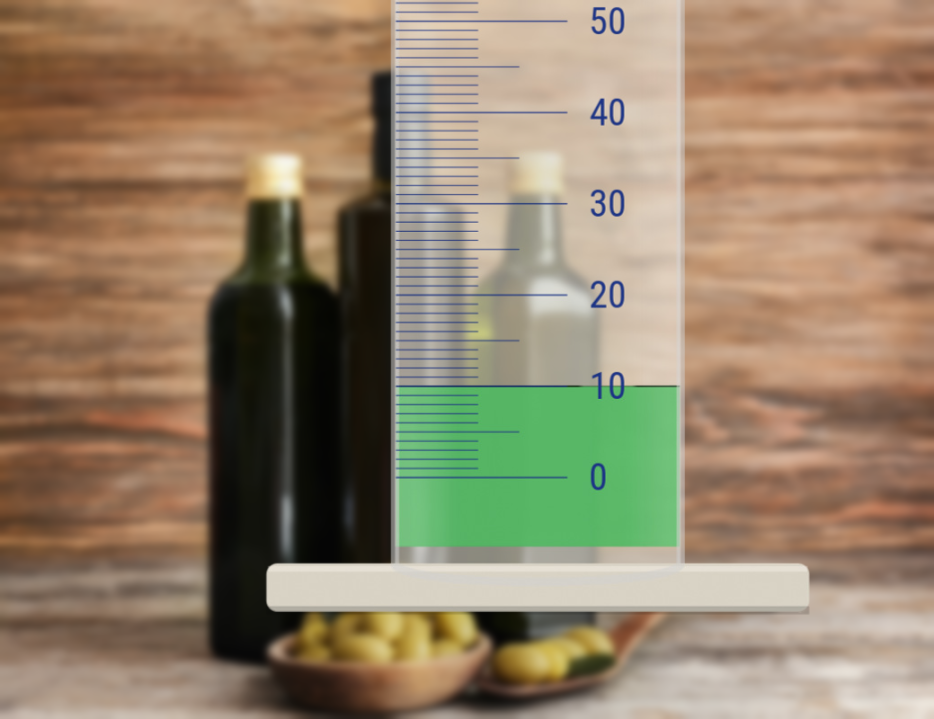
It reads value=10 unit=mL
